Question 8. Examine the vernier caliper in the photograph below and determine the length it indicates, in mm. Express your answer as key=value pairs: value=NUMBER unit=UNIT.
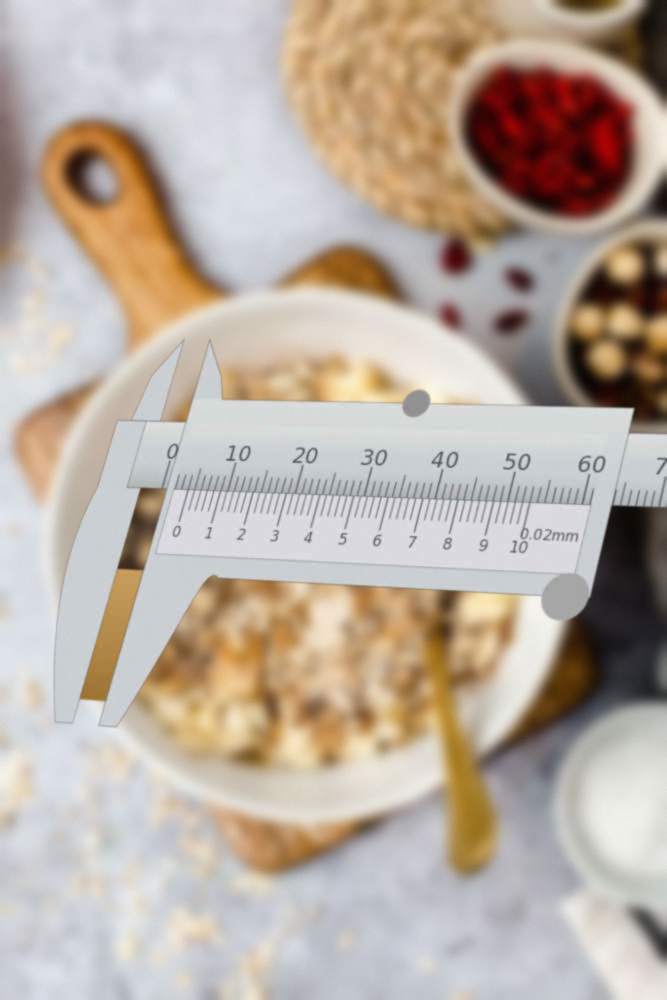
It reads value=4.0 unit=mm
